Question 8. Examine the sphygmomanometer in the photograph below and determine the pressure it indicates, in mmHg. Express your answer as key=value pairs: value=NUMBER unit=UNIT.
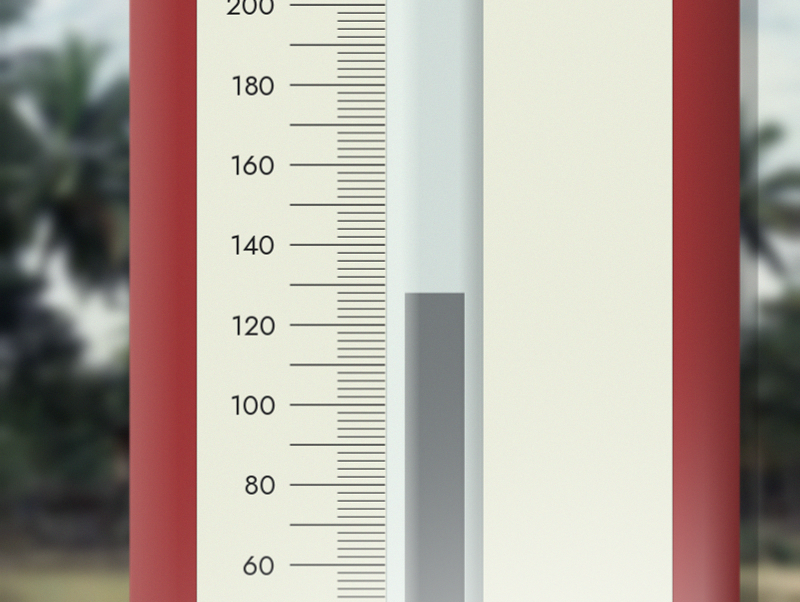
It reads value=128 unit=mmHg
